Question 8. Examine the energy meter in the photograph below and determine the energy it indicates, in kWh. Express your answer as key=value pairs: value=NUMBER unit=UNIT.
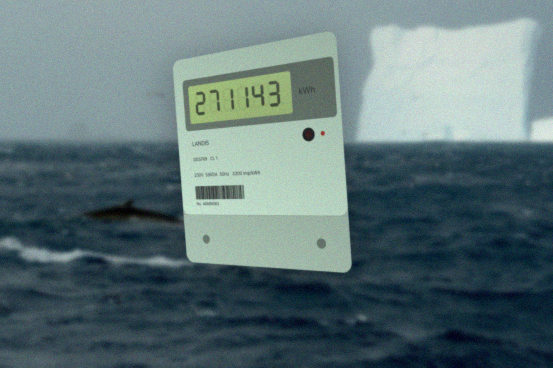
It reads value=271143 unit=kWh
